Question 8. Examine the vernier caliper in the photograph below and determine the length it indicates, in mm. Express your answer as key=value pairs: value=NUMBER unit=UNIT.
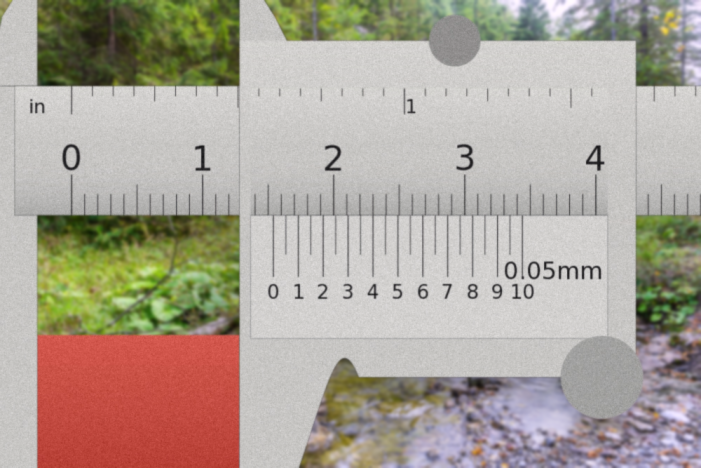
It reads value=15.4 unit=mm
